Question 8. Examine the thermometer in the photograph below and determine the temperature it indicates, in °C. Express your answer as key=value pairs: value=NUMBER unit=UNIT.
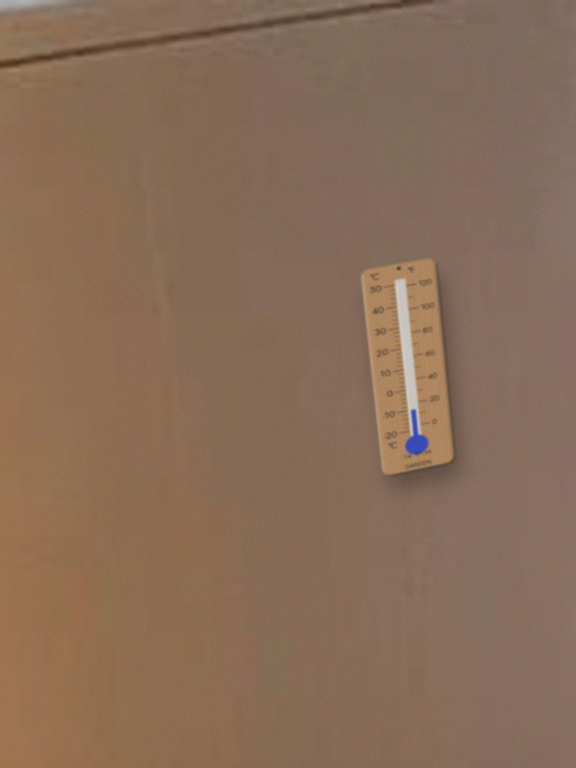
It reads value=-10 unit=°C
